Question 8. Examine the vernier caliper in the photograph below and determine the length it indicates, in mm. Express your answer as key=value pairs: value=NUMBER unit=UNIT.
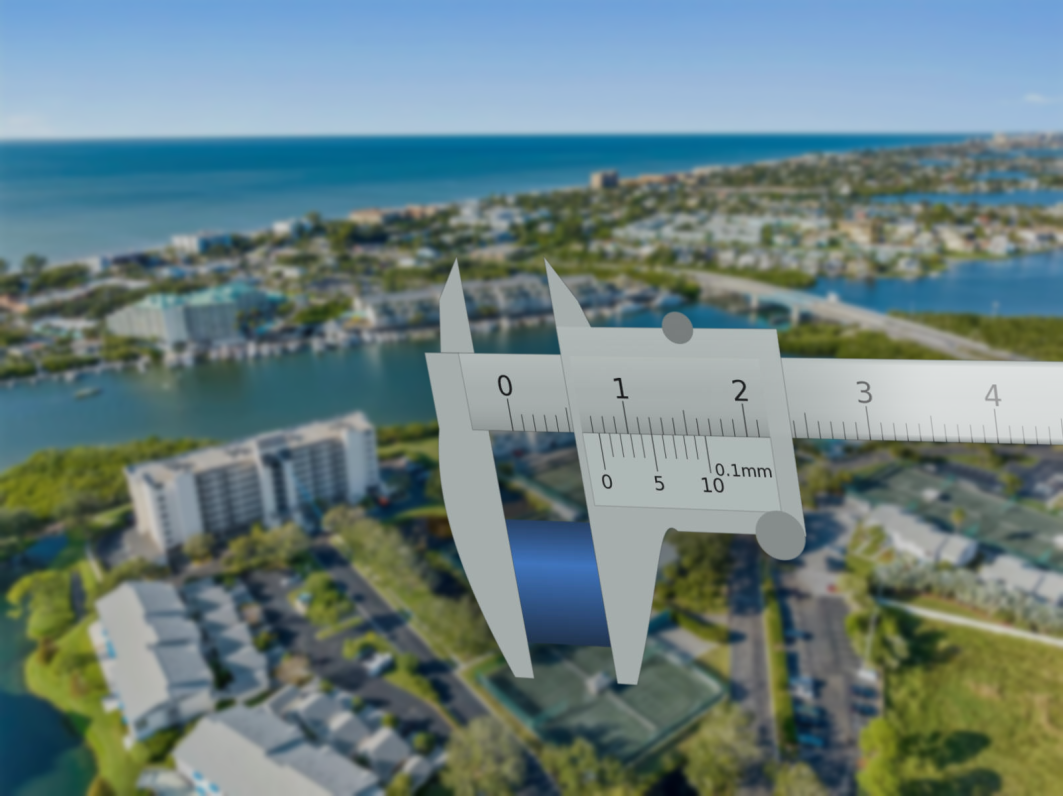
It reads value=7.5 unit=mm
